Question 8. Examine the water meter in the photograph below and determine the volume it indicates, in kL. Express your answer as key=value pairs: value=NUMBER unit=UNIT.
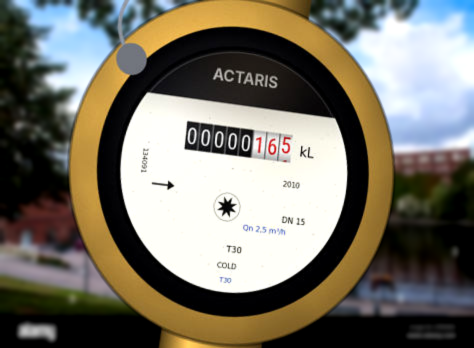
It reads value=0.165 unit=kL
